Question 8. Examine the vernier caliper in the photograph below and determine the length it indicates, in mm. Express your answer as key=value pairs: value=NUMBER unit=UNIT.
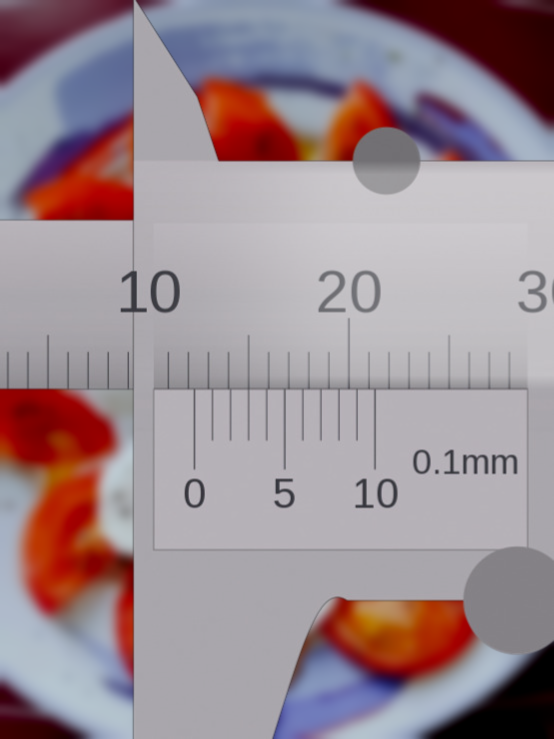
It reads value=12.3 unit=mm
